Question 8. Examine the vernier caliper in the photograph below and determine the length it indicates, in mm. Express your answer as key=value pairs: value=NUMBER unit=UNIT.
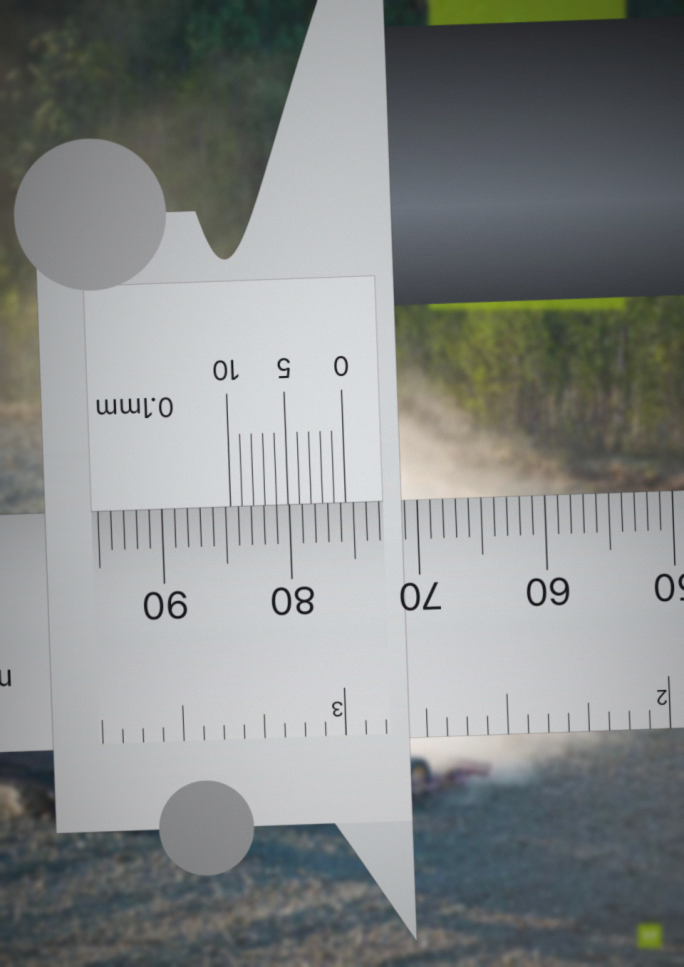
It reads value=75.6 unit=mm
